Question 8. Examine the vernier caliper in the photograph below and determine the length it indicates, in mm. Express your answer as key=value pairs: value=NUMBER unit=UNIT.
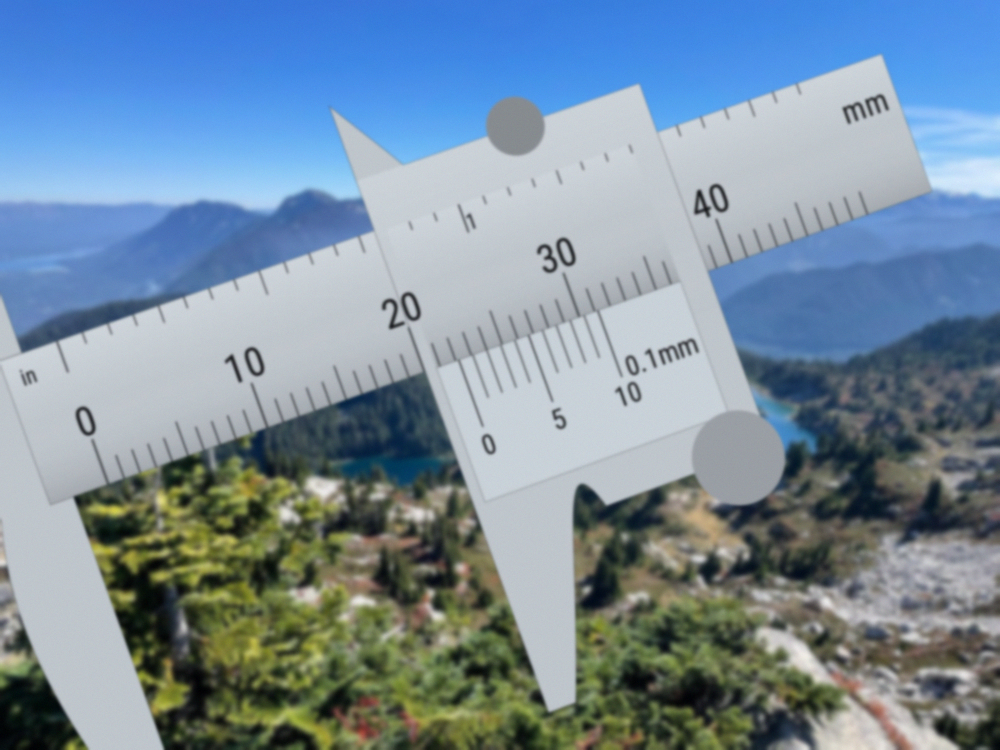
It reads value=22.2 unit=mm
